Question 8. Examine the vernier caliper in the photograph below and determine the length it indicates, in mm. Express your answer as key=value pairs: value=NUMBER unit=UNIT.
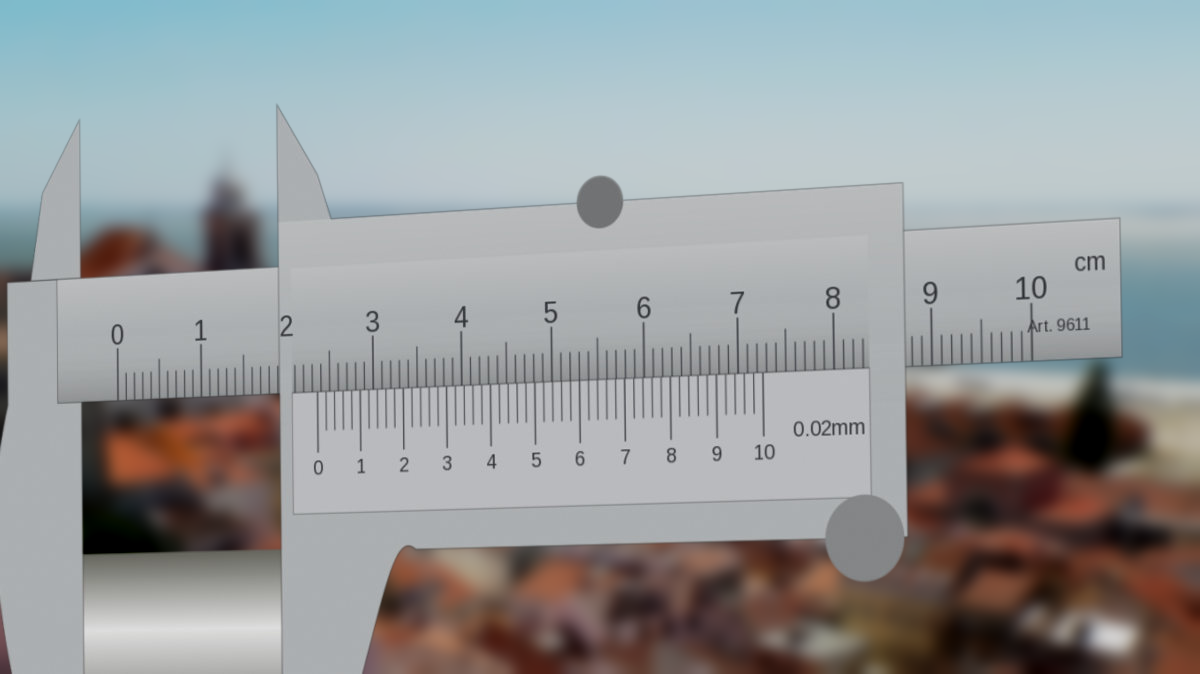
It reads value=23.6 unit=mm
